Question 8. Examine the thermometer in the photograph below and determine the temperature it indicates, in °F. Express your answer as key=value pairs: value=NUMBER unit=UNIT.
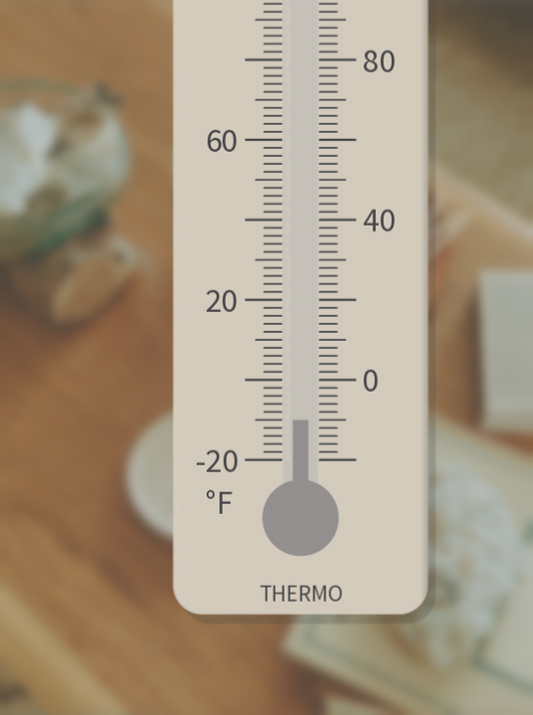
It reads value=-10 unit=°F
